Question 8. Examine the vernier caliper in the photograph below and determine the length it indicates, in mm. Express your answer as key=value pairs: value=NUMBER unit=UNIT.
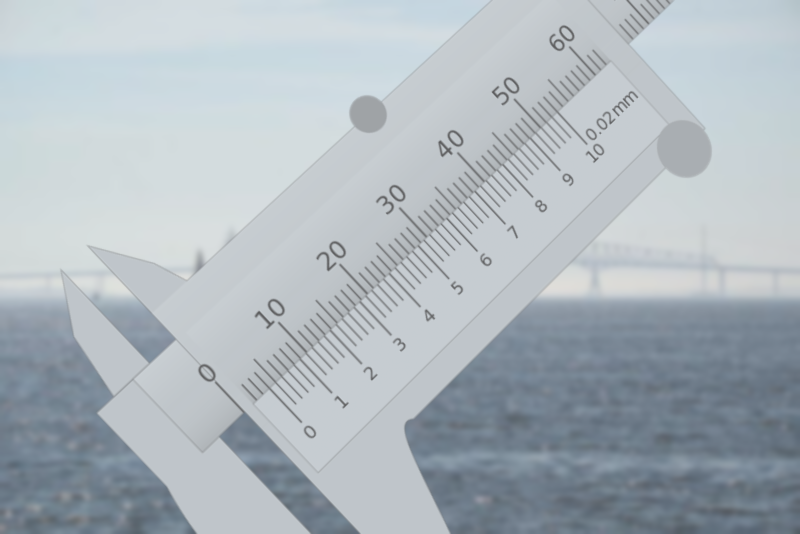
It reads value=4.0 unit=mm
